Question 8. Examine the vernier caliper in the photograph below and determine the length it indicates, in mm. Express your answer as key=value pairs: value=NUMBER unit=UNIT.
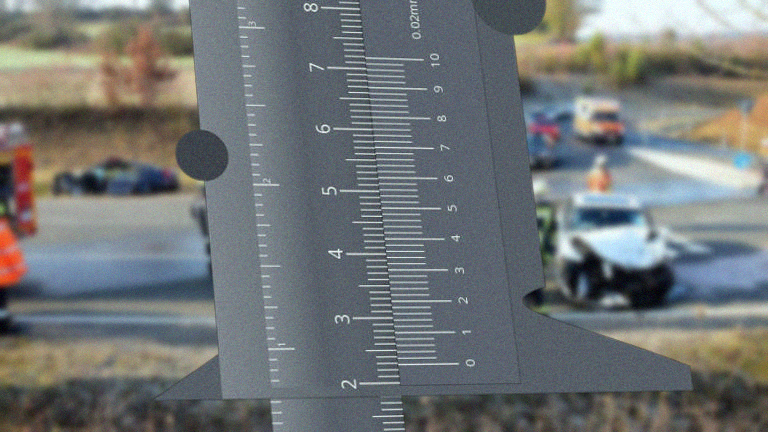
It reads value=22.8 unit=mm
